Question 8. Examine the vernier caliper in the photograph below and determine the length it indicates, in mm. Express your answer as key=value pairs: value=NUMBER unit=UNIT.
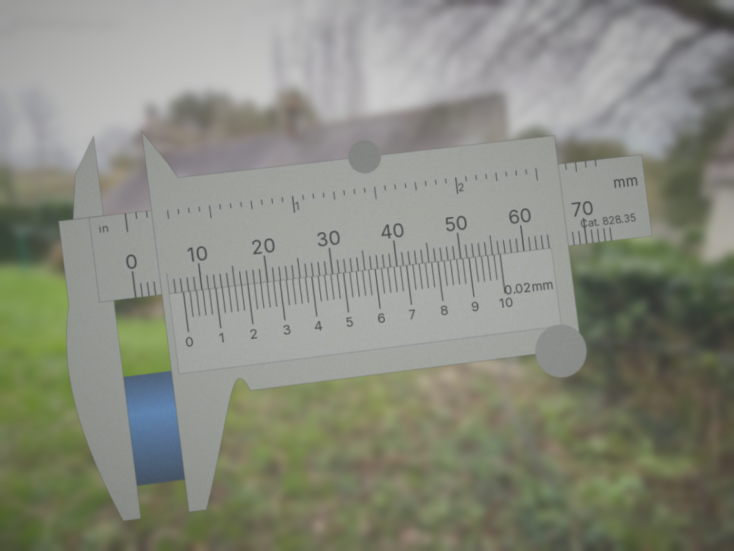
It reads value=7.2 unit=mm
